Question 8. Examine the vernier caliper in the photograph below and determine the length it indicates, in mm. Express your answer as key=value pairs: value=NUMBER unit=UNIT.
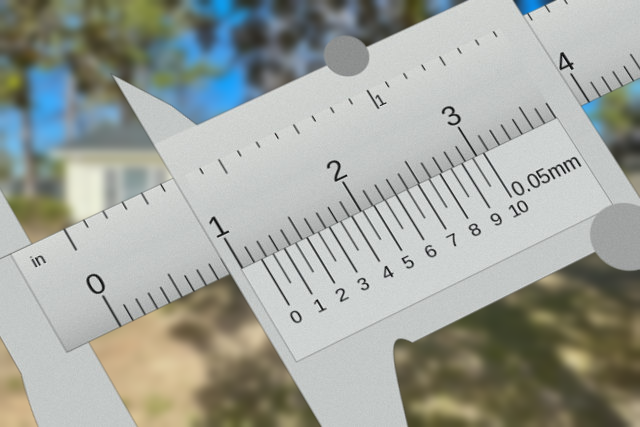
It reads value=11.6 unit=mm
